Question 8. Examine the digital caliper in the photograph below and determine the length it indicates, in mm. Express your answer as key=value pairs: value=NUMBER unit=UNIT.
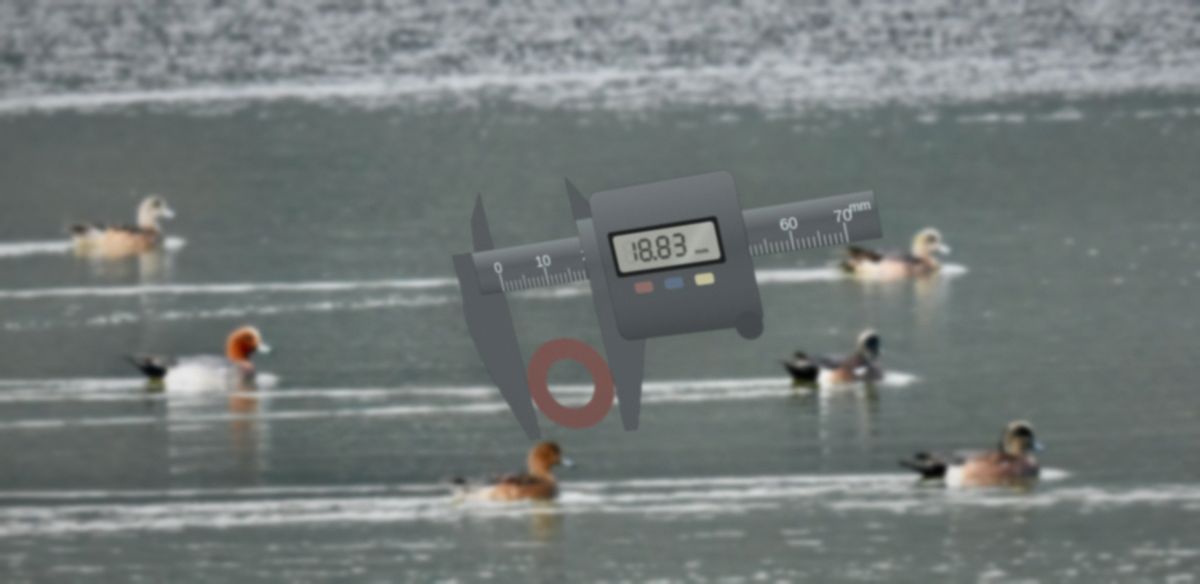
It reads value=18.83 unit=mm
